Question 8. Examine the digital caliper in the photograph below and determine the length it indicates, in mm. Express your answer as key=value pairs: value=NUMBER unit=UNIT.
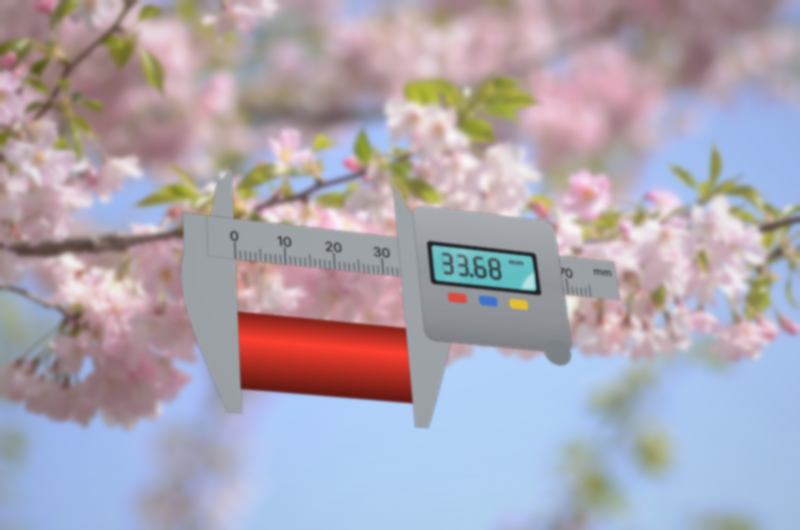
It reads value=33.68 unit=mm
